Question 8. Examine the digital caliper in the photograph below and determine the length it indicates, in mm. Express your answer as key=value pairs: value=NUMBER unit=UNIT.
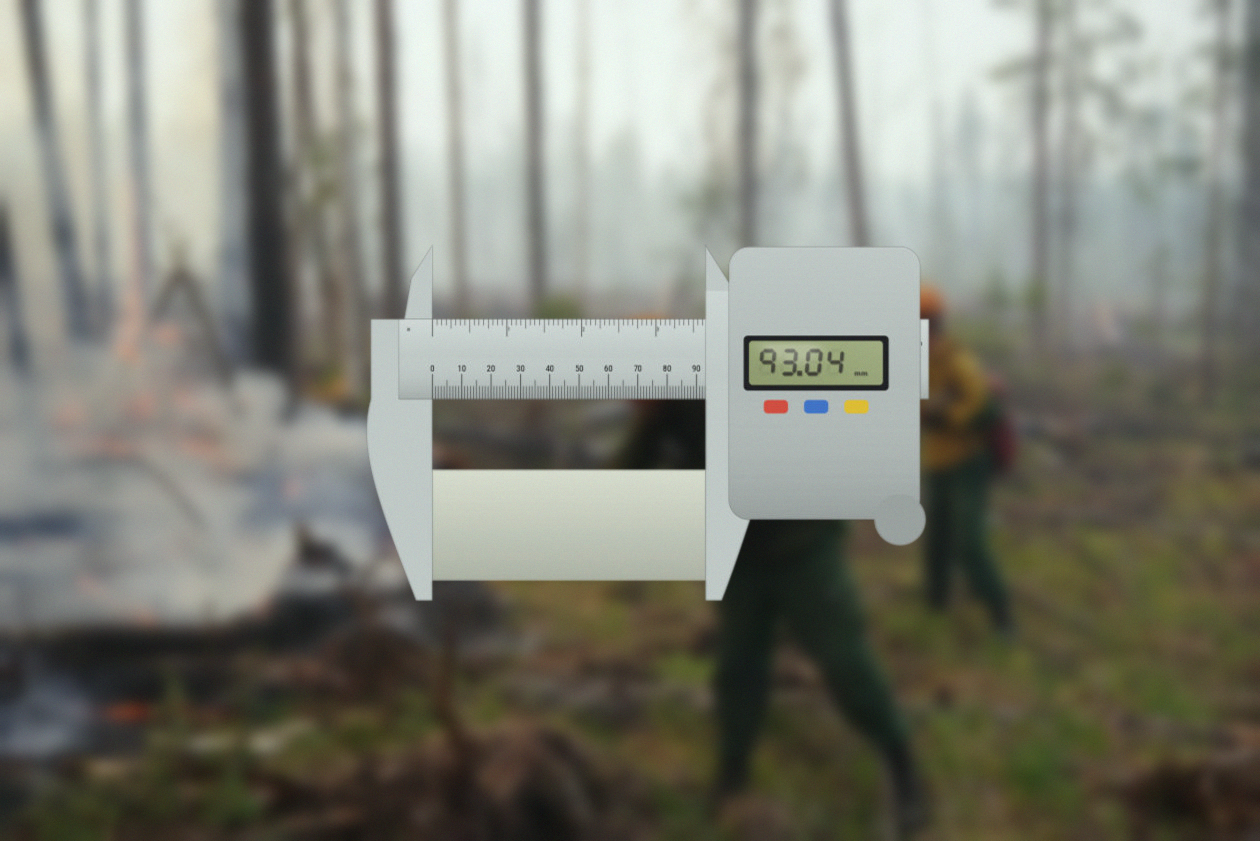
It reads value=93.04 unit=mm
